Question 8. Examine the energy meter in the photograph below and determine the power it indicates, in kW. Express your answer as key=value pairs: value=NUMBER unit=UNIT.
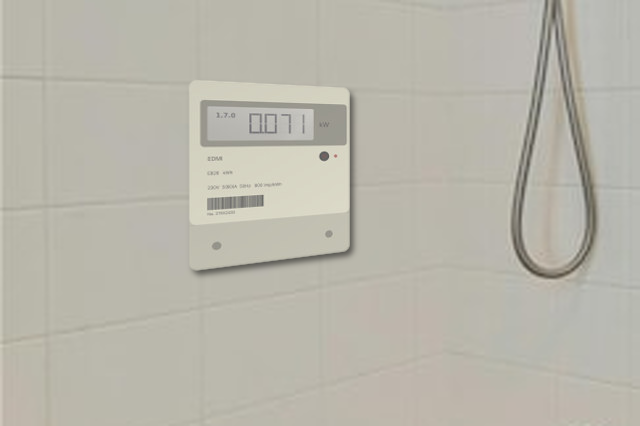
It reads value=0.071 unit=kW
